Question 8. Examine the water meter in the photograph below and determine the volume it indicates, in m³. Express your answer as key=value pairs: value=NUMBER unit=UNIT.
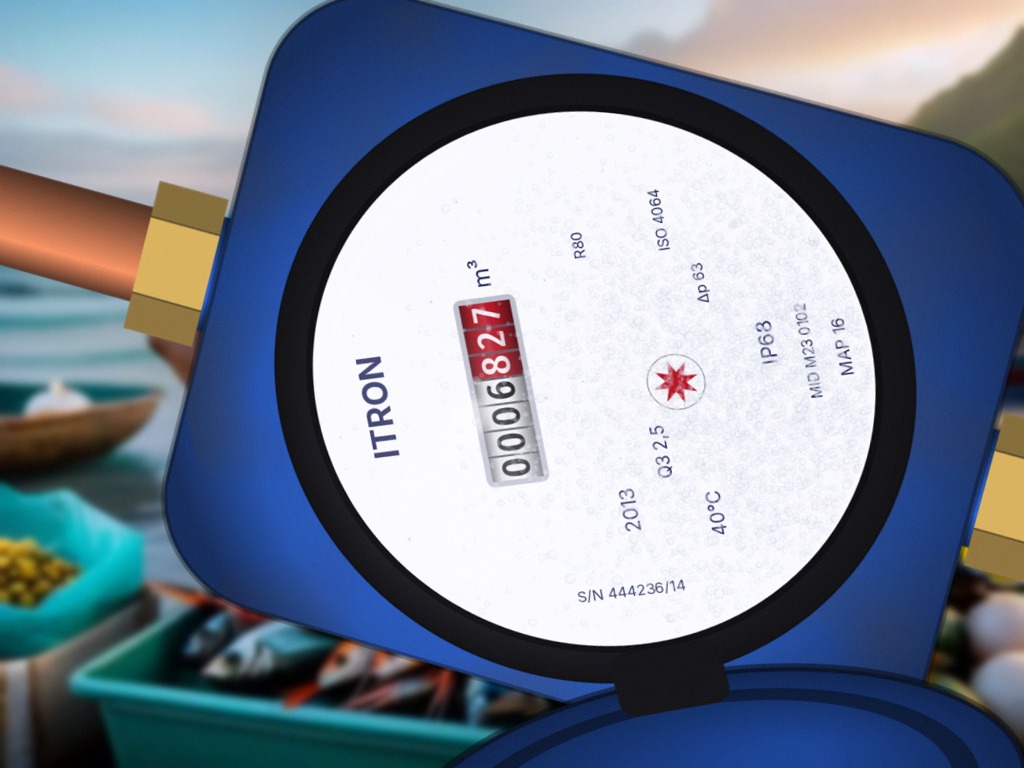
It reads value=6.827 unit=m³
